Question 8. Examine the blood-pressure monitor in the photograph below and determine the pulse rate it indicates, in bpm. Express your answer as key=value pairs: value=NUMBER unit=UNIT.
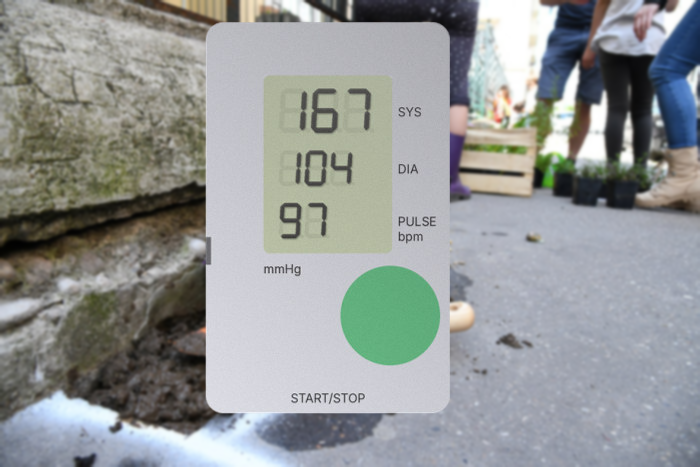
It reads value=97 unit=bpm
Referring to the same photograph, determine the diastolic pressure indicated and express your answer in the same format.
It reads value=104 unit=mmHg
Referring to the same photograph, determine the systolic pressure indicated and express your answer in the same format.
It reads value=167 unit=mmHg
